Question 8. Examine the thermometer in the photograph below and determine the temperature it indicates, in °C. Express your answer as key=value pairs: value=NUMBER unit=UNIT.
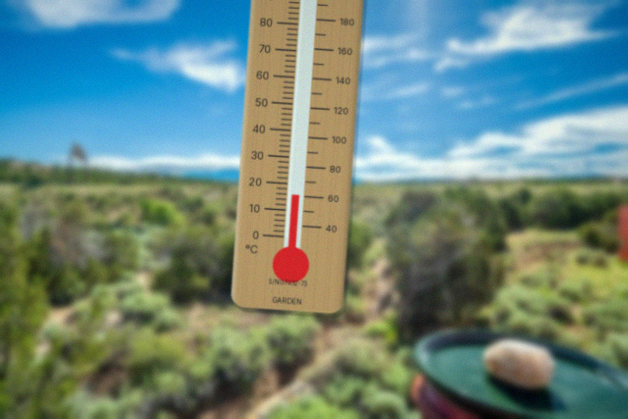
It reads value=16 unit=°C
